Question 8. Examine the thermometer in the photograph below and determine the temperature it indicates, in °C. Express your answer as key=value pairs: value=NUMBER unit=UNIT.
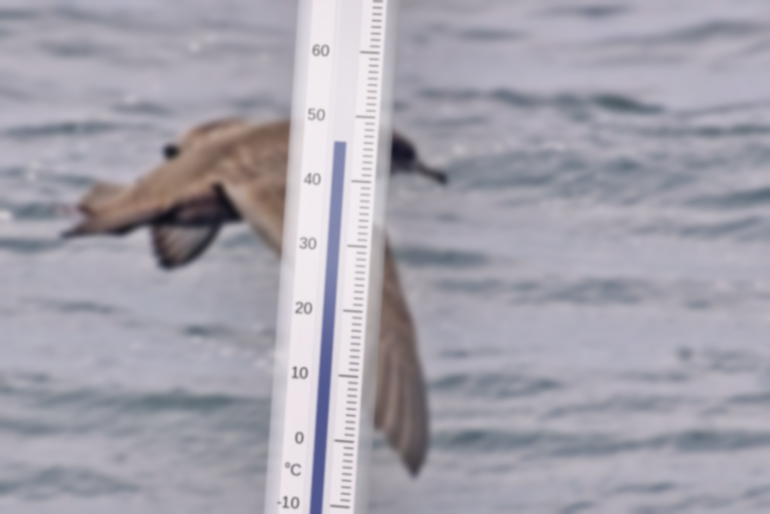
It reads value=46 unit=°C
